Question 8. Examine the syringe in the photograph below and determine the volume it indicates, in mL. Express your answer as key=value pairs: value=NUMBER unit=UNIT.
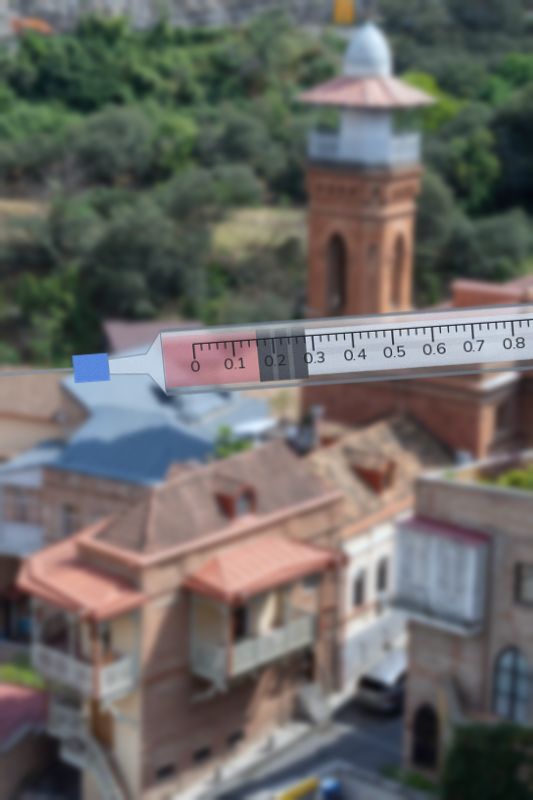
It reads value=0.16 unit=mL
